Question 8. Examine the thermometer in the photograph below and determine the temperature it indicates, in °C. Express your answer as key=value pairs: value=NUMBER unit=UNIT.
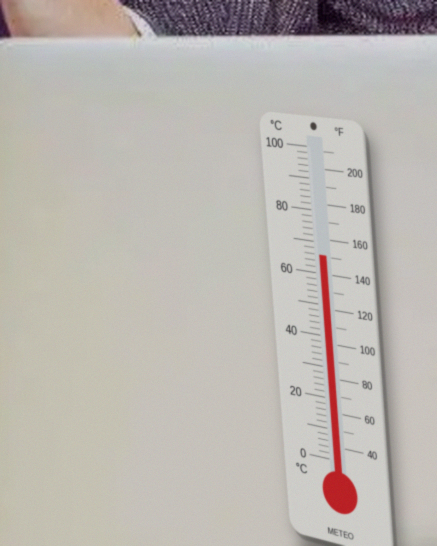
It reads value=66 unit=°C
